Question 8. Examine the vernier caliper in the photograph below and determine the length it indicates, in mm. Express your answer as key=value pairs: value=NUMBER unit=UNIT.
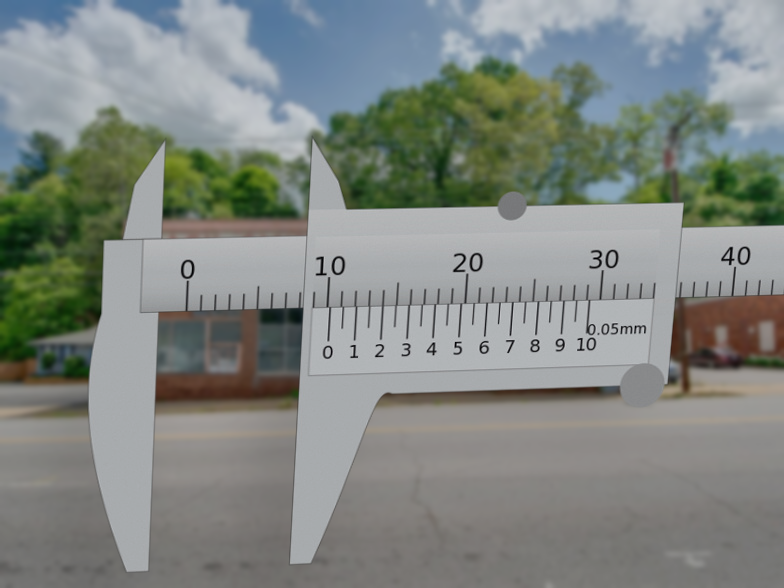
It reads value=10.2 unit=mm
